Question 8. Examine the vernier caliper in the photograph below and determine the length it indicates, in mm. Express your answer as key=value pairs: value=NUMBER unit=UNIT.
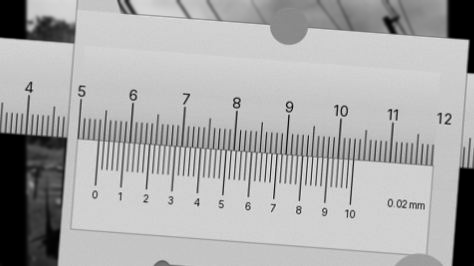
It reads value=54.0 unit=mm
